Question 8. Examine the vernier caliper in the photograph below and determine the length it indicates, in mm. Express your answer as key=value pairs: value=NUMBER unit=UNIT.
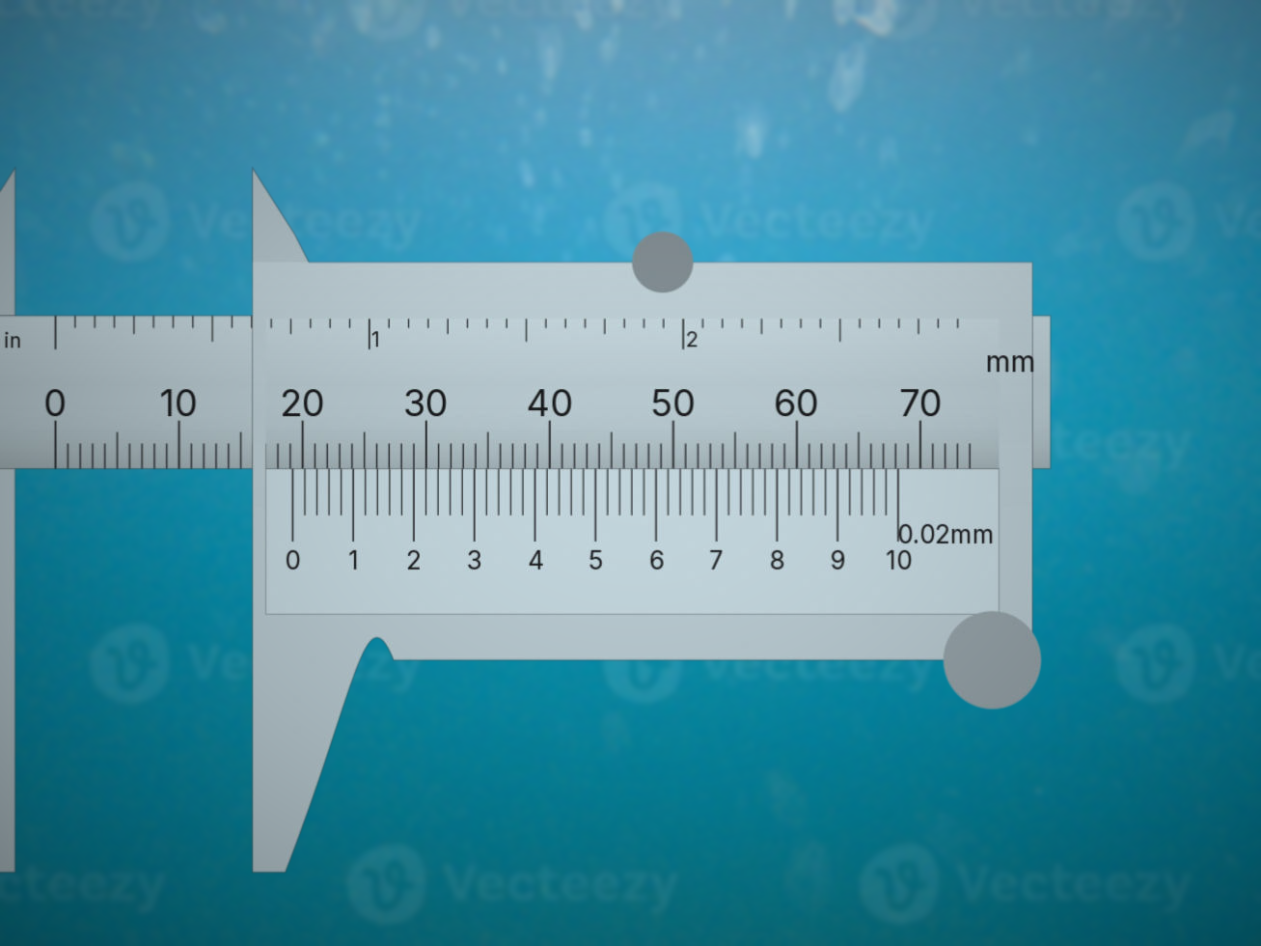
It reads value=19.2 unit=mm
